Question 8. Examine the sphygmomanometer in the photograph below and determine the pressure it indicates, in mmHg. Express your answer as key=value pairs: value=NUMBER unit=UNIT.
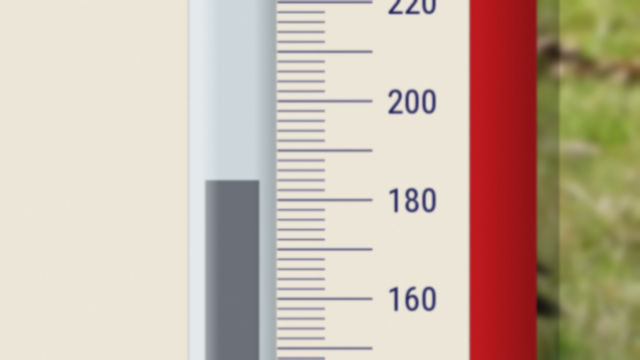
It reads value=184 unit=mmHg
